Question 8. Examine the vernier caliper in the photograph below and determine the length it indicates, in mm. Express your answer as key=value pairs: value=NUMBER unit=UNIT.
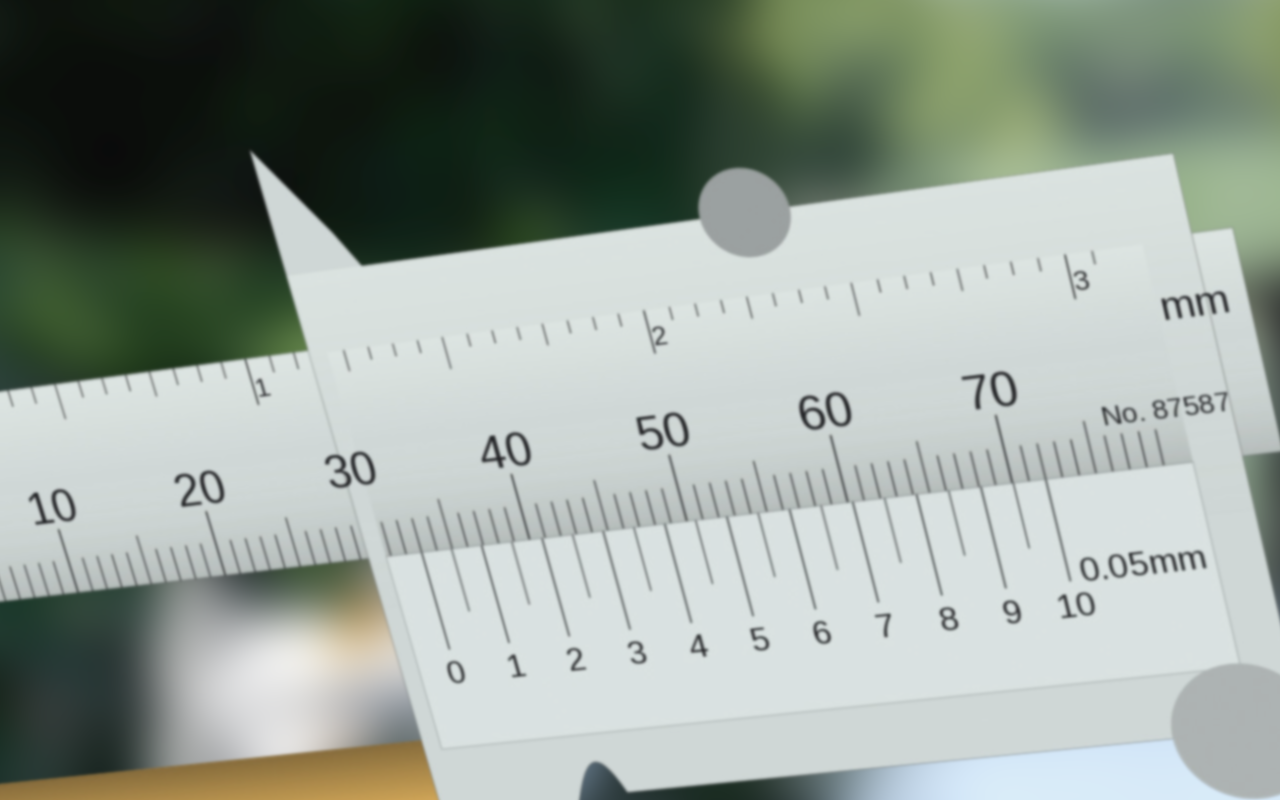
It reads value=33.0 unit=mm
